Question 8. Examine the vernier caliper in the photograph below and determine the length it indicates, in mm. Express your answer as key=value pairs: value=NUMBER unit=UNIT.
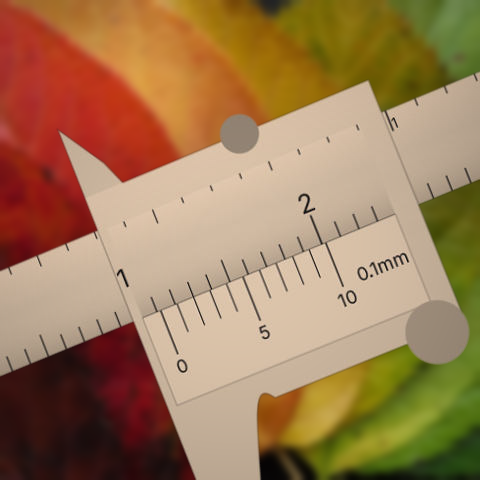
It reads value=11.2 unit=mm
